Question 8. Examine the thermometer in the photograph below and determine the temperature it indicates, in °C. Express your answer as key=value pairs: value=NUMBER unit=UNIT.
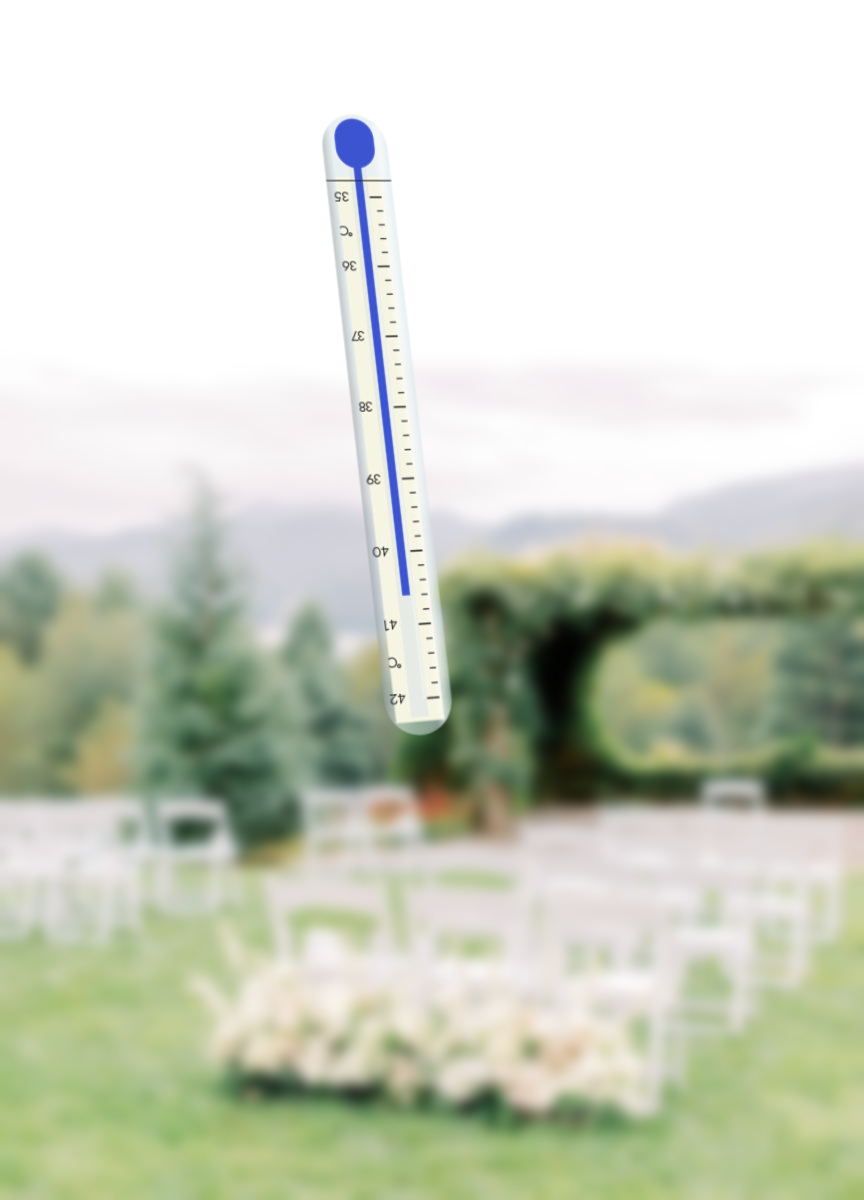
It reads value=40.6 unit=°C
